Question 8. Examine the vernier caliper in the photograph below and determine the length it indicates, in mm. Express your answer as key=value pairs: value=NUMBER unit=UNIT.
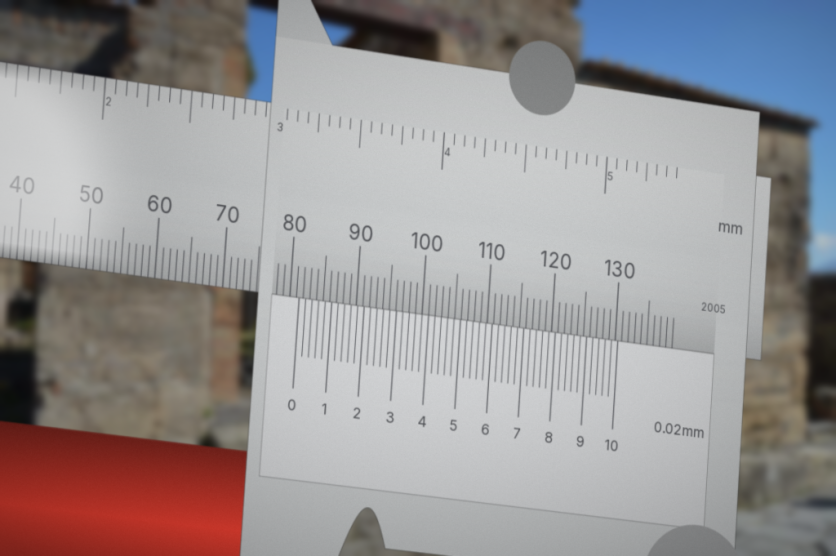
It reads value=81.4 unit=mm
